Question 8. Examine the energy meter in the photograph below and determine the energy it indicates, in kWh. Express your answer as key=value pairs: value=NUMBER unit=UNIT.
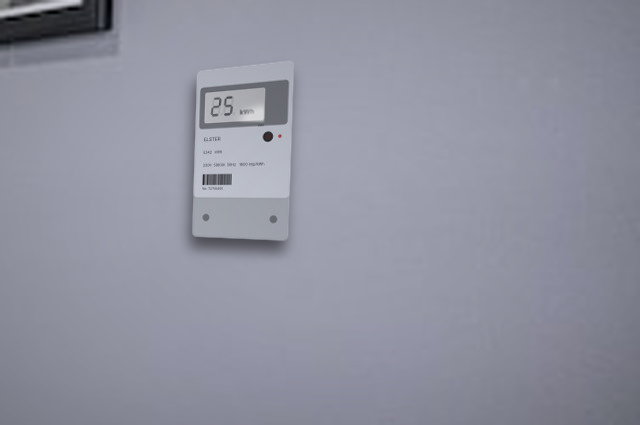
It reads value=25 unit=kWh
